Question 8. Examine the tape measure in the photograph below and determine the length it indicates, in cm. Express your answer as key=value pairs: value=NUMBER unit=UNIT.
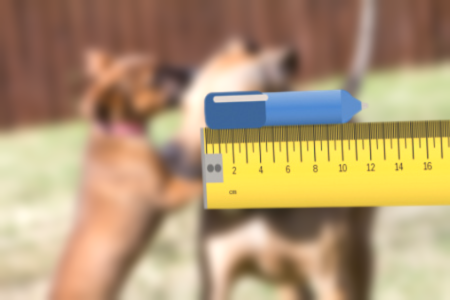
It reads value=12 unit=cm
